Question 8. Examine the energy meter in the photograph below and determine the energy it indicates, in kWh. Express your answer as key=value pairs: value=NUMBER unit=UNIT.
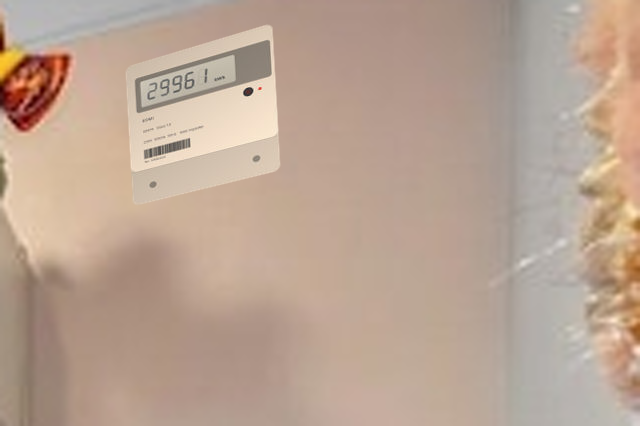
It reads value=29961 unit=kWh
